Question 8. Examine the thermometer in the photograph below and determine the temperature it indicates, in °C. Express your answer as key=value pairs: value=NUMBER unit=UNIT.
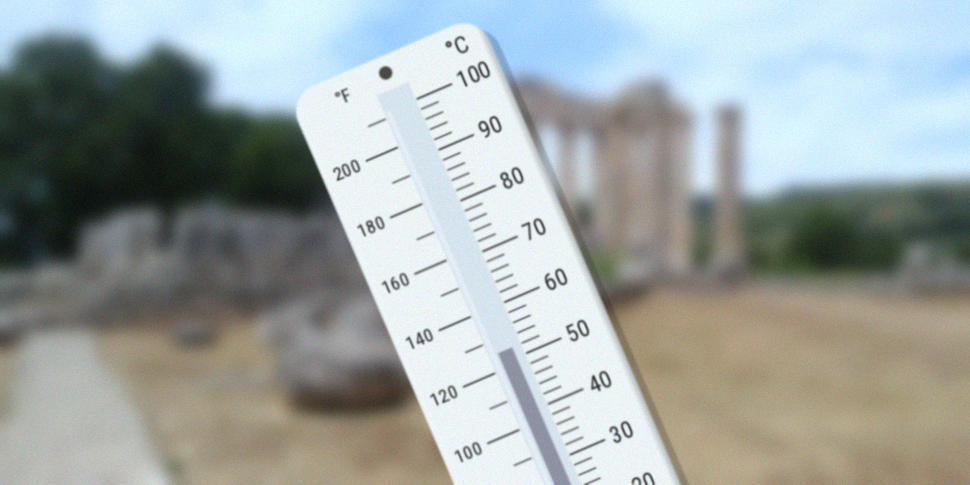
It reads value=52 unit=°C
